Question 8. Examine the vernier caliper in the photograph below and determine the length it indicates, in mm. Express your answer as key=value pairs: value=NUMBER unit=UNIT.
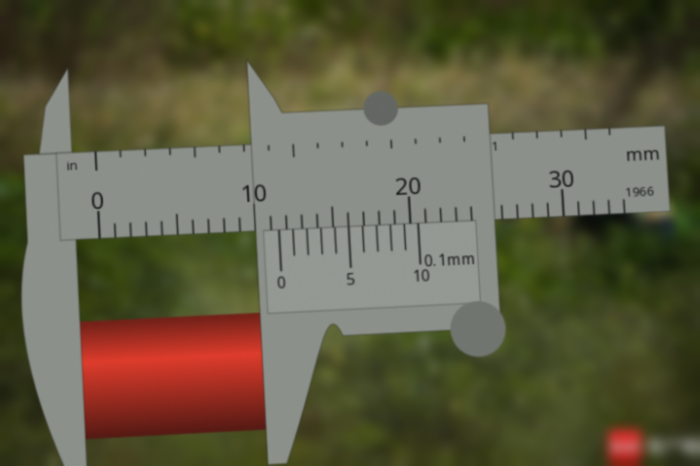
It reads value=11.5 unit=mm
